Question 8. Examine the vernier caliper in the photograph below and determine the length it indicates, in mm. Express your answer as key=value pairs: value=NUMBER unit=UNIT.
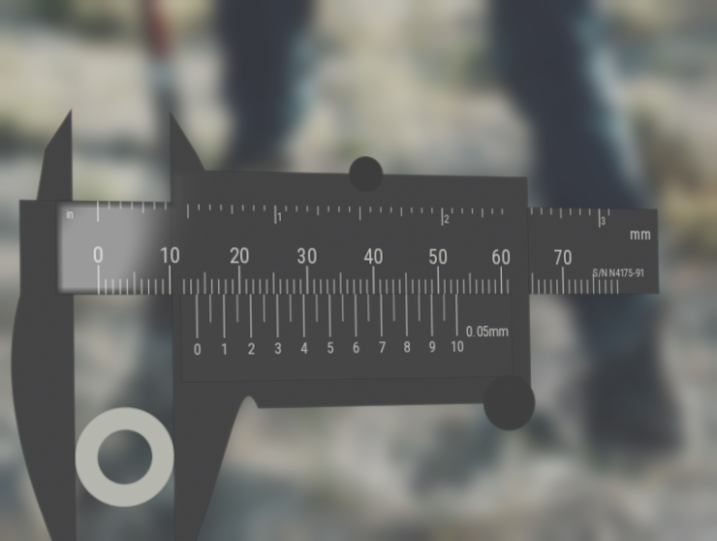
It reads value=13.8 unit=mm
